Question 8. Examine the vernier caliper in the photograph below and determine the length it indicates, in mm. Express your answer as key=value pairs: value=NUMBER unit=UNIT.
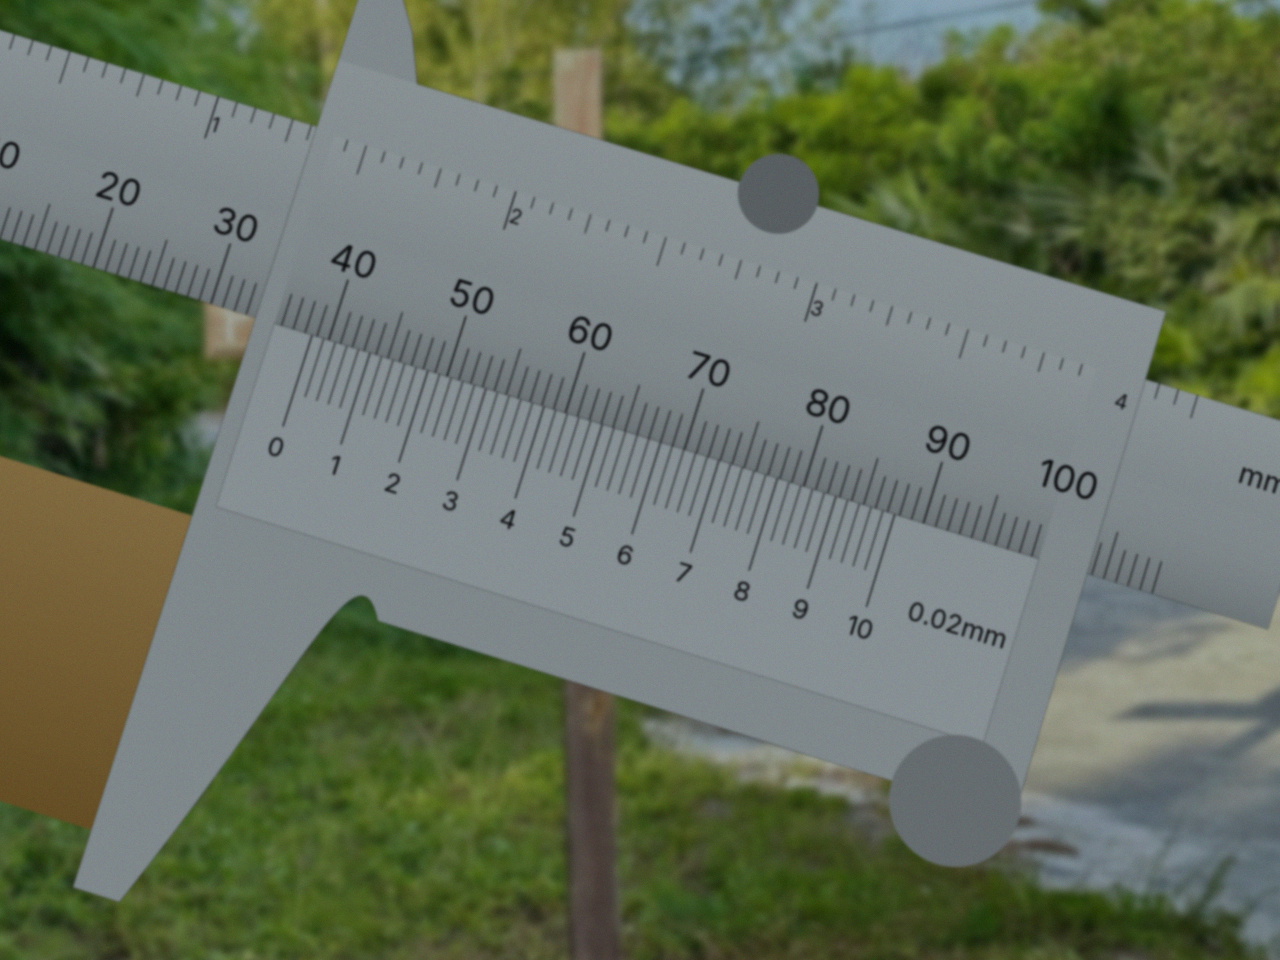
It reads value=38.6 unit=mm
